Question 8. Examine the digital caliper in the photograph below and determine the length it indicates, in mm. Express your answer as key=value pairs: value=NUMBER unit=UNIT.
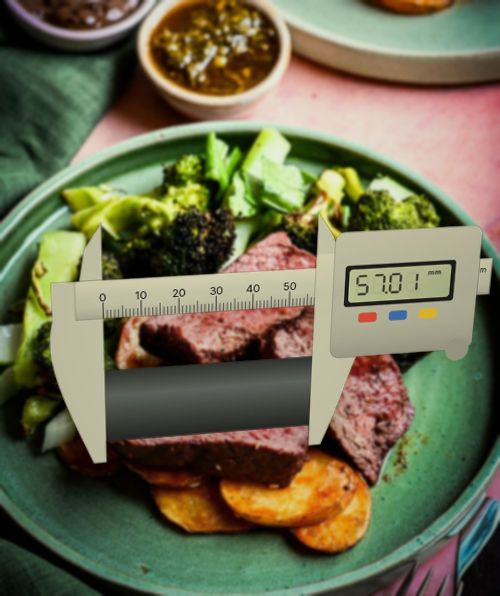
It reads value=57.01 unit=mm
